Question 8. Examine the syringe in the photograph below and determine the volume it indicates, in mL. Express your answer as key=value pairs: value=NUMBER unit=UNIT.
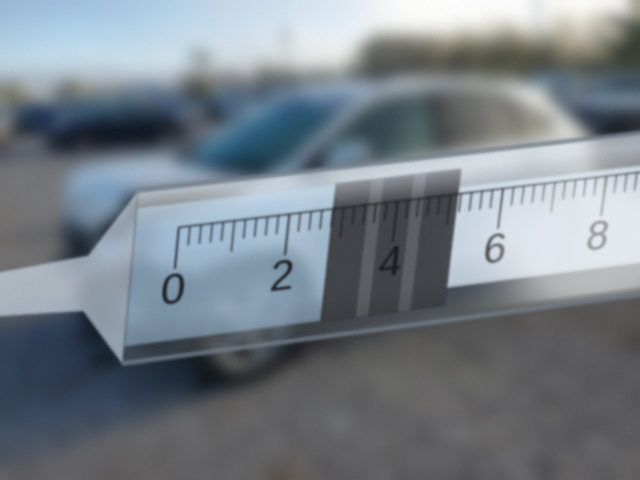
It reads value=2.8 unit=mL
